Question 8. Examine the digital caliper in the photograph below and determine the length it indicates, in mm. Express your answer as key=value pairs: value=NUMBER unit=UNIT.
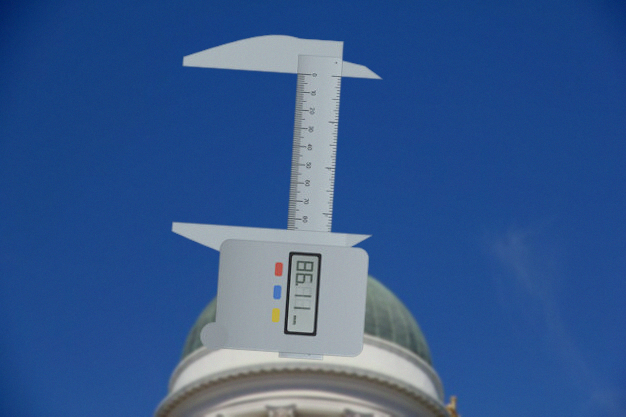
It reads value=86.11 unit=mm
